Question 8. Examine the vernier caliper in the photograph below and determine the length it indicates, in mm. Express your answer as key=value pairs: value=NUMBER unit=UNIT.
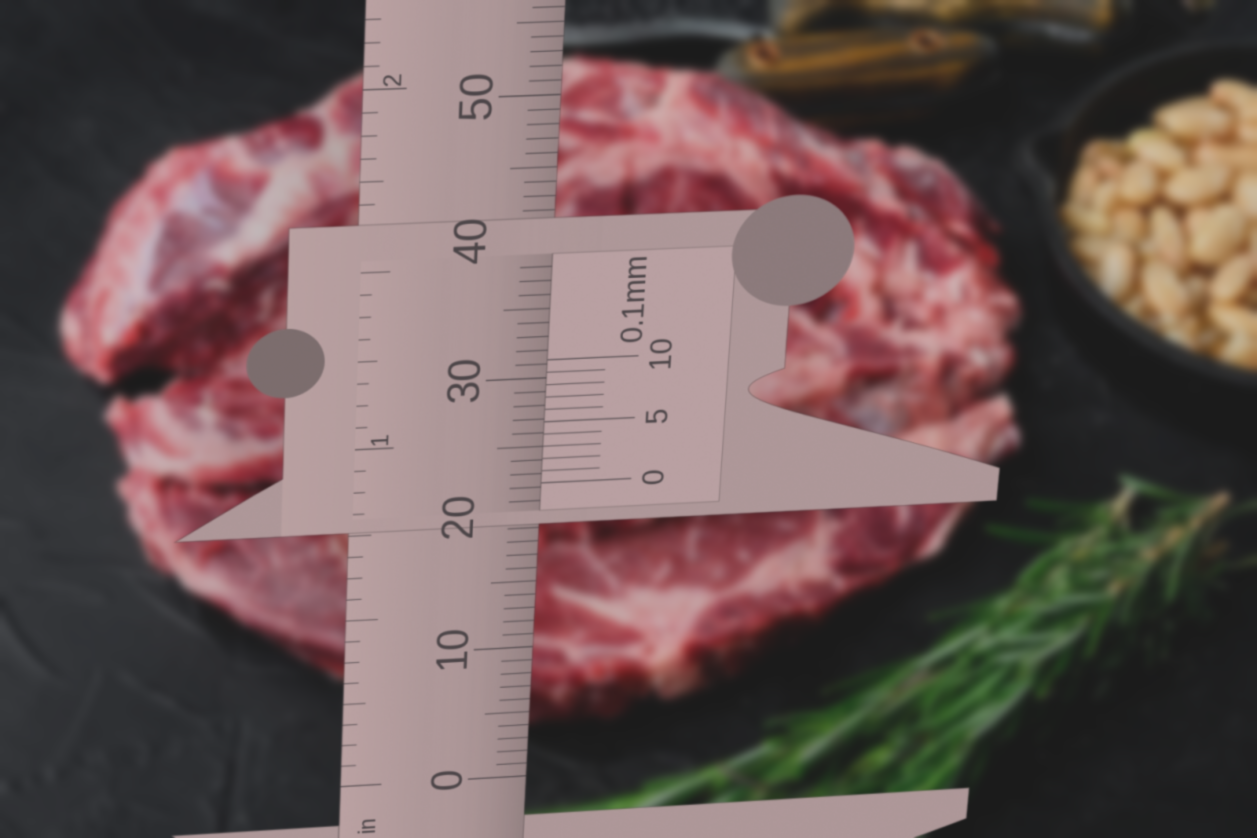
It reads value=22.3 unit=mm
